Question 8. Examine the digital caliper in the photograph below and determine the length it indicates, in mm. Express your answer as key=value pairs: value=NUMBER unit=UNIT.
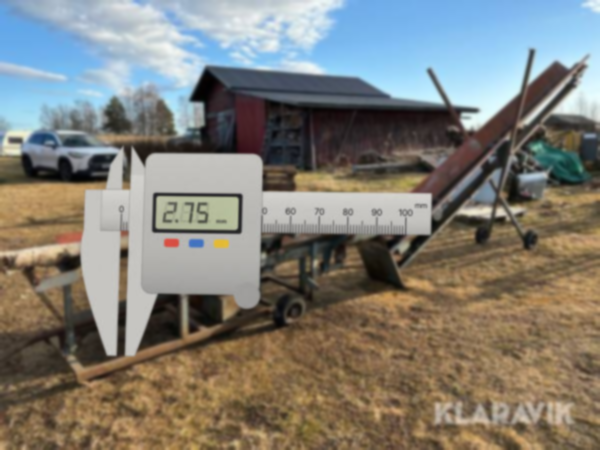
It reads value=2.75 unit=mm
